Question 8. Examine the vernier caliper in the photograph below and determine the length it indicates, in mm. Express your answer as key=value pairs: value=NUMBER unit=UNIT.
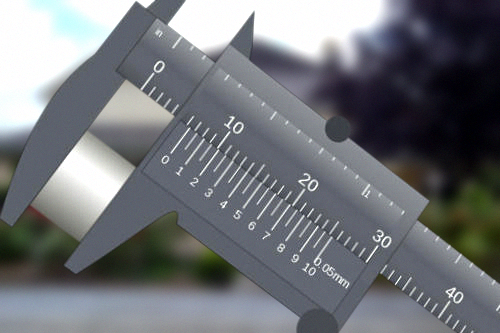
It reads value=6.4 unit=mm
